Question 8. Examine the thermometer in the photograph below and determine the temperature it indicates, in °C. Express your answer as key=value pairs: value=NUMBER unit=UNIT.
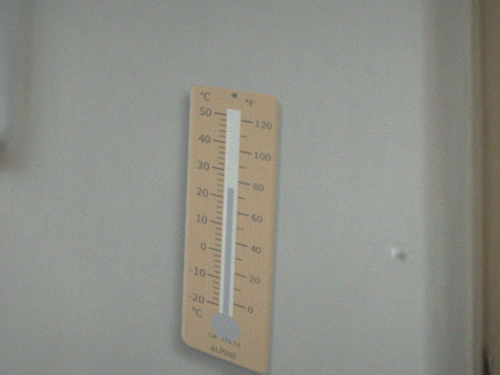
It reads value=24 unit=°C
